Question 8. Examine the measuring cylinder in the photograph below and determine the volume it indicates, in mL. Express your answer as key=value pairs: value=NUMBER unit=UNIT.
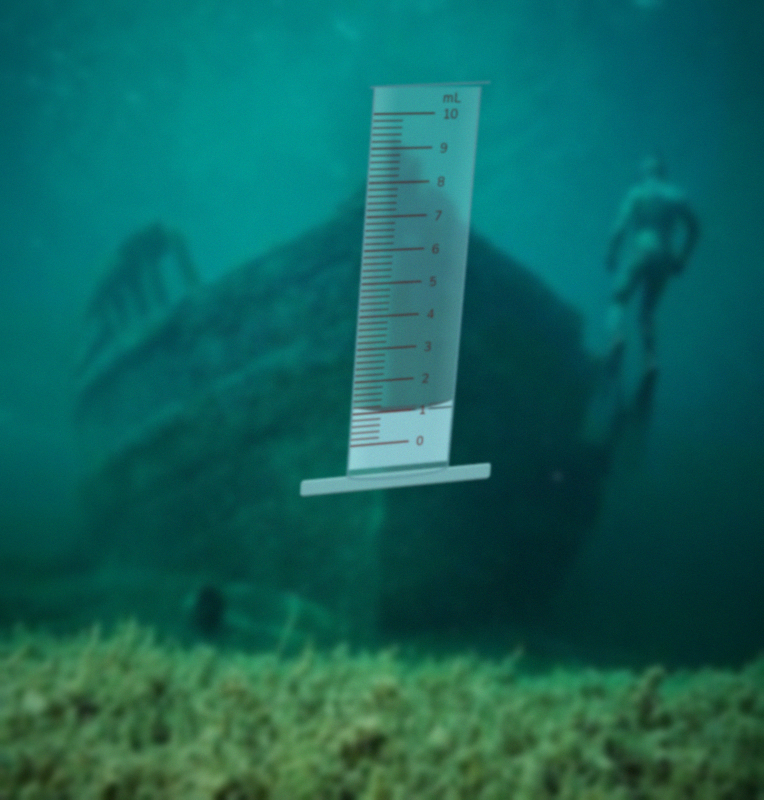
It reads value=1 unit=mL
